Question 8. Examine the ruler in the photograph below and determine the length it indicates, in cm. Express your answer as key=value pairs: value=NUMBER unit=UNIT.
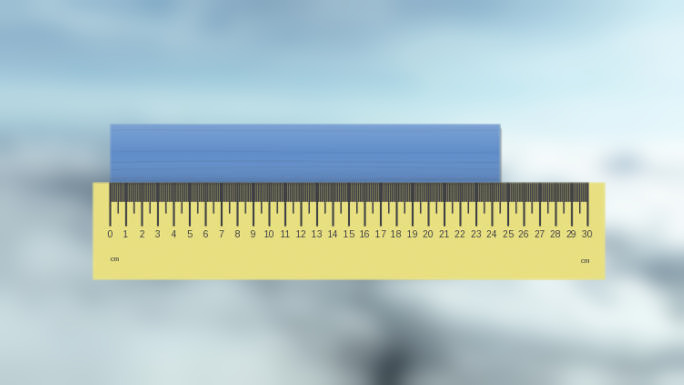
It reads value=24.5 unit=cm
